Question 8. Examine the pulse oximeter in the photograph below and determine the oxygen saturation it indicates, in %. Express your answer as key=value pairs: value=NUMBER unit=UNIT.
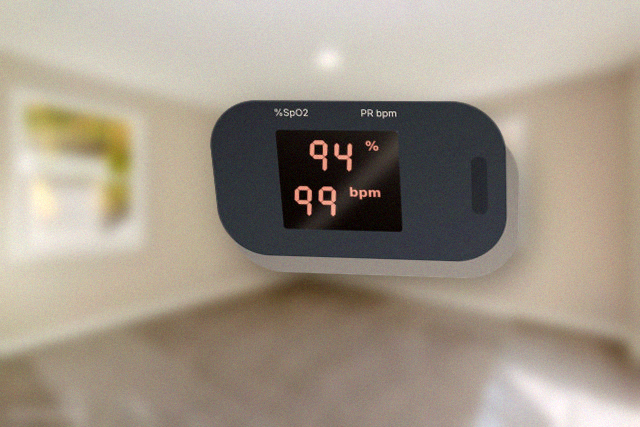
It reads value=94 unit=%
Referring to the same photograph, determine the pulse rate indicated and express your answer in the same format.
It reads value=99 unit=bpm
